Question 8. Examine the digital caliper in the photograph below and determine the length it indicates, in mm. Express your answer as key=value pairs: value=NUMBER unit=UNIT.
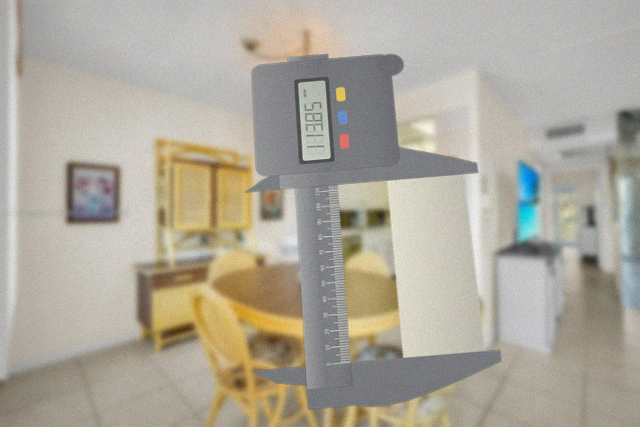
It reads value=113.85 unit=mm
